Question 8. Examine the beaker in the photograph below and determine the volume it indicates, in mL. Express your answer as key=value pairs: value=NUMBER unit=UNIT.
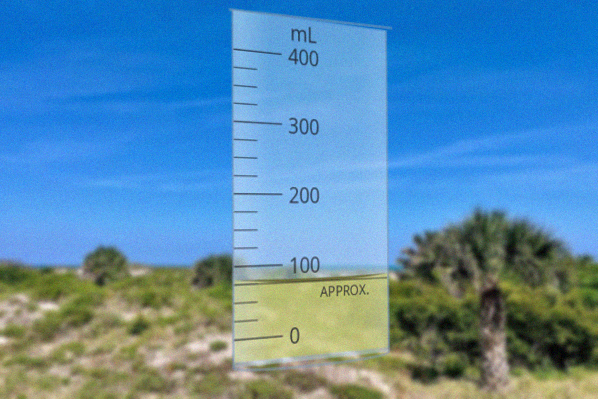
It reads value=75 unit=mL
